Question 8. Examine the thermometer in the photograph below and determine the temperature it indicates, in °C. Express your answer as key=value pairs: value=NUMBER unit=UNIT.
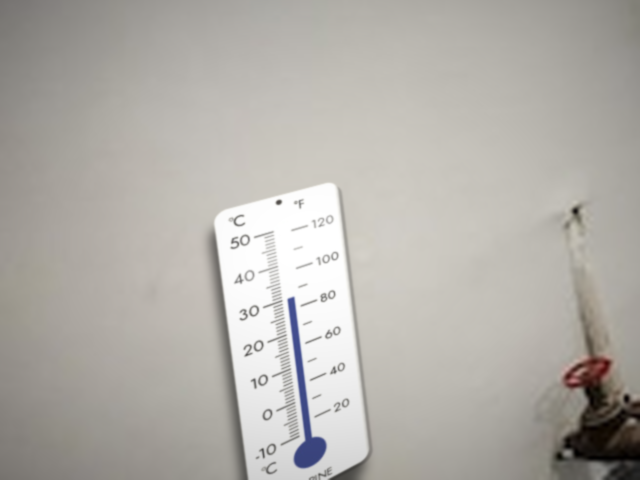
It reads value=30 unit=°C
